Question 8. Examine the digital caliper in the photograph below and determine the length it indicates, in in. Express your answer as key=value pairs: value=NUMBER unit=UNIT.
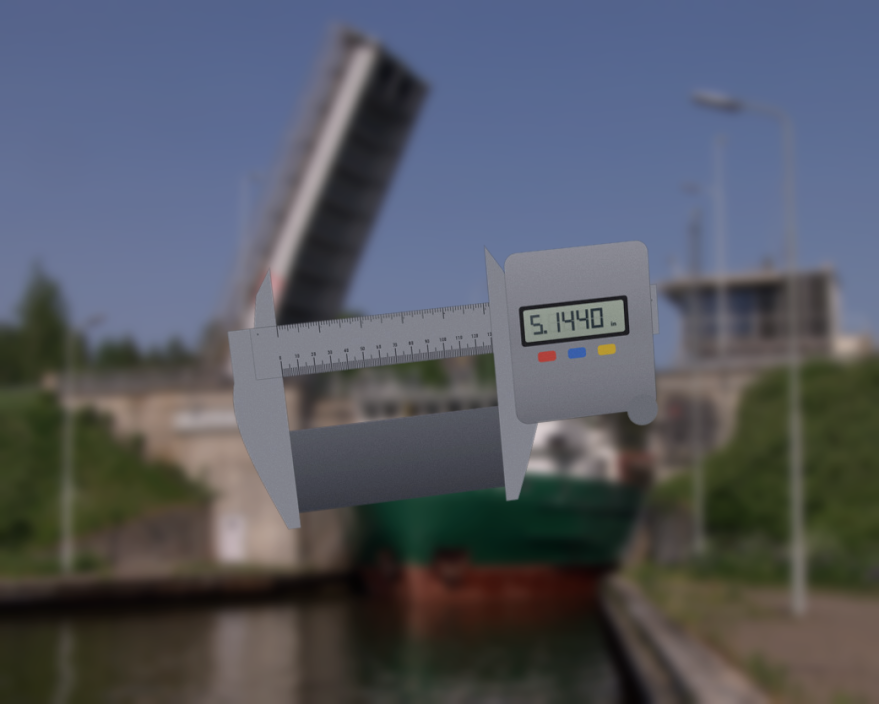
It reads value=5.1440 unit=in
